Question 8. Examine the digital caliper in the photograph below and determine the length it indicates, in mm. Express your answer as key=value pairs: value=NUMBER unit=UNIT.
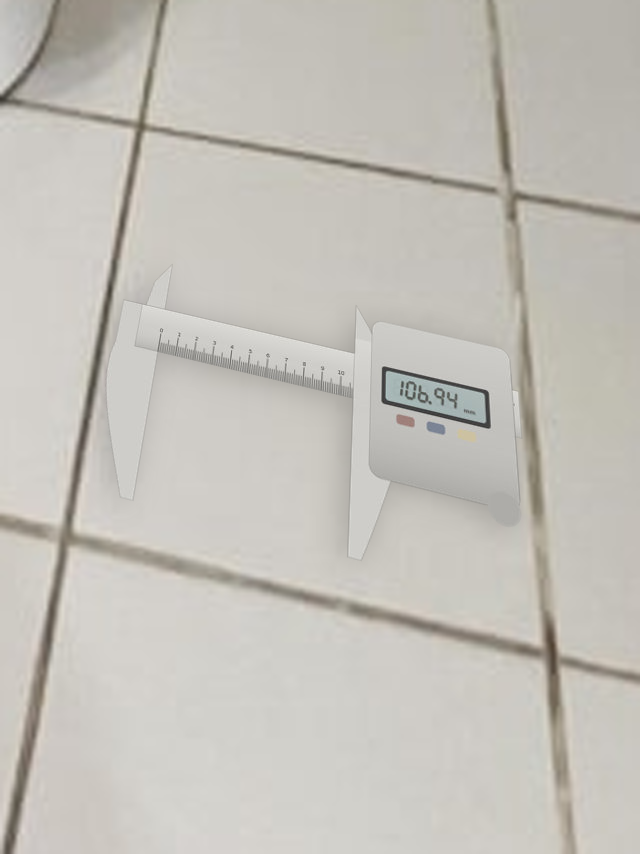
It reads value=106.94 unit=mm
